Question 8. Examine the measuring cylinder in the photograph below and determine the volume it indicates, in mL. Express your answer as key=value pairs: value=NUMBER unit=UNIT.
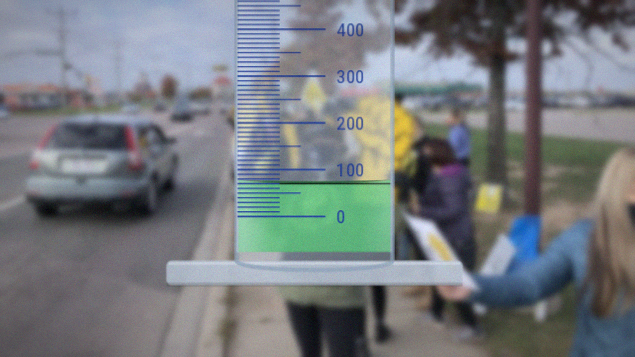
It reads value=70 unit=mL
